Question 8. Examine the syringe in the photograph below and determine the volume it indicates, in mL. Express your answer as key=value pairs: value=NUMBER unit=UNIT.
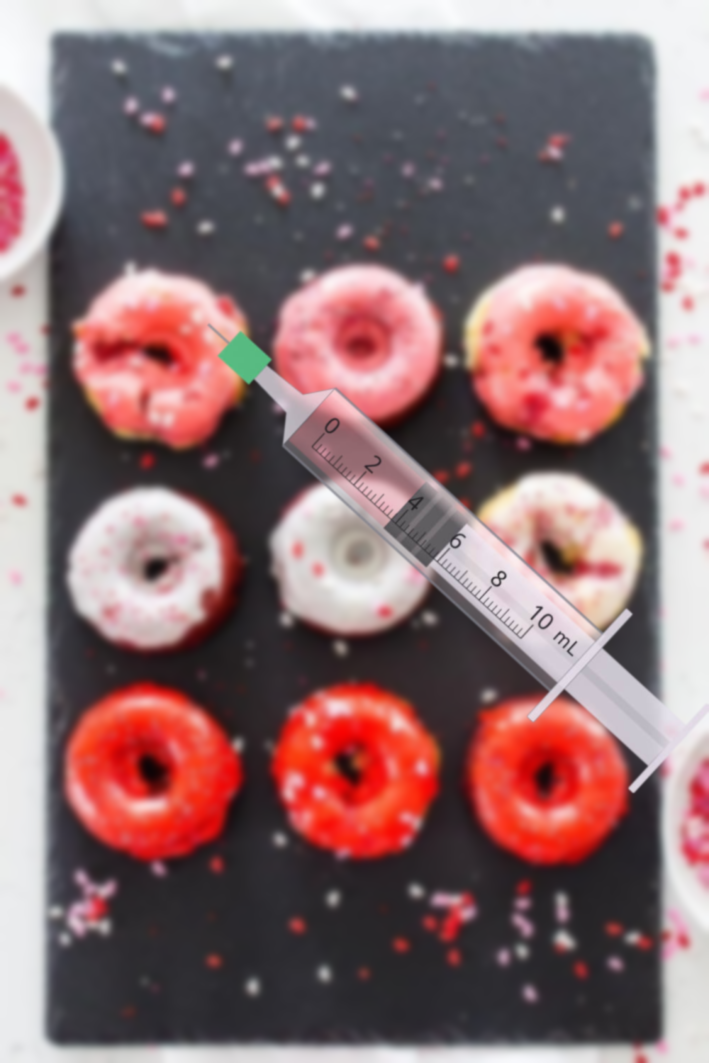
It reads value=3.8 unit=mL
